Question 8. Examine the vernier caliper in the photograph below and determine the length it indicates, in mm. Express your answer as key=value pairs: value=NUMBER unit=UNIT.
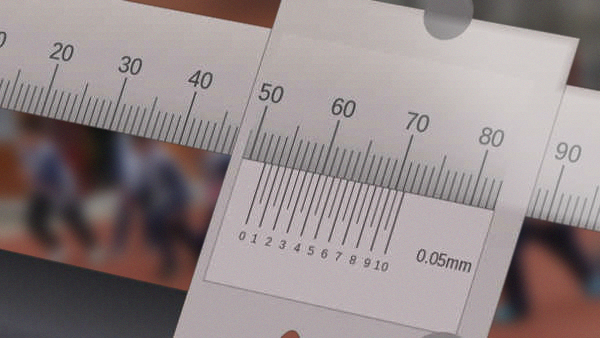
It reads value=52.2 unit=mm
